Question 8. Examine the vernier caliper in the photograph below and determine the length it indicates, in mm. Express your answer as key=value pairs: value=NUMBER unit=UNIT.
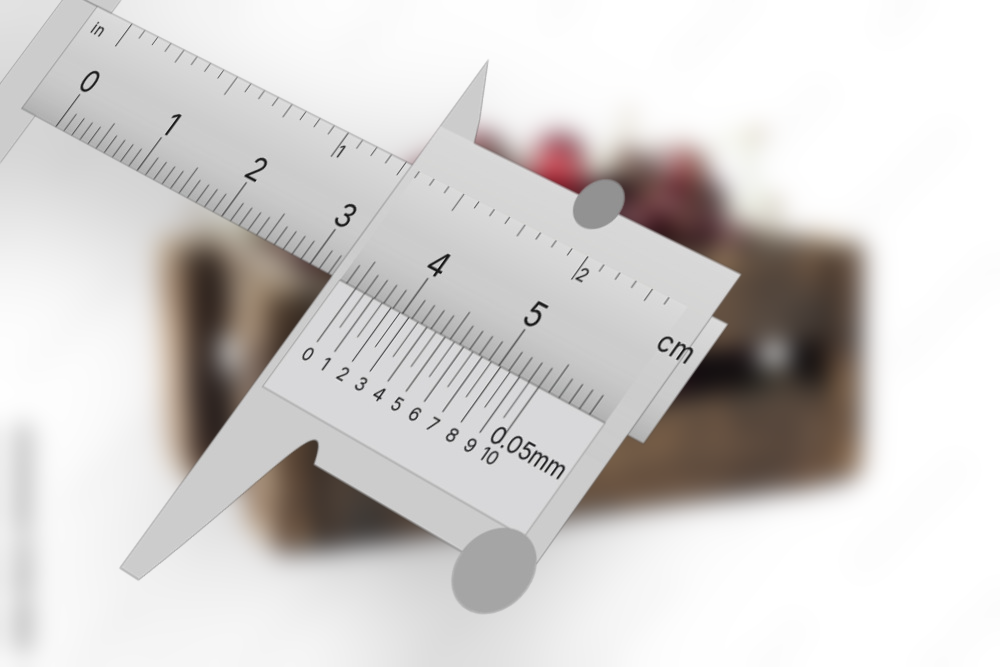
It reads value=35.0 unit=mm
